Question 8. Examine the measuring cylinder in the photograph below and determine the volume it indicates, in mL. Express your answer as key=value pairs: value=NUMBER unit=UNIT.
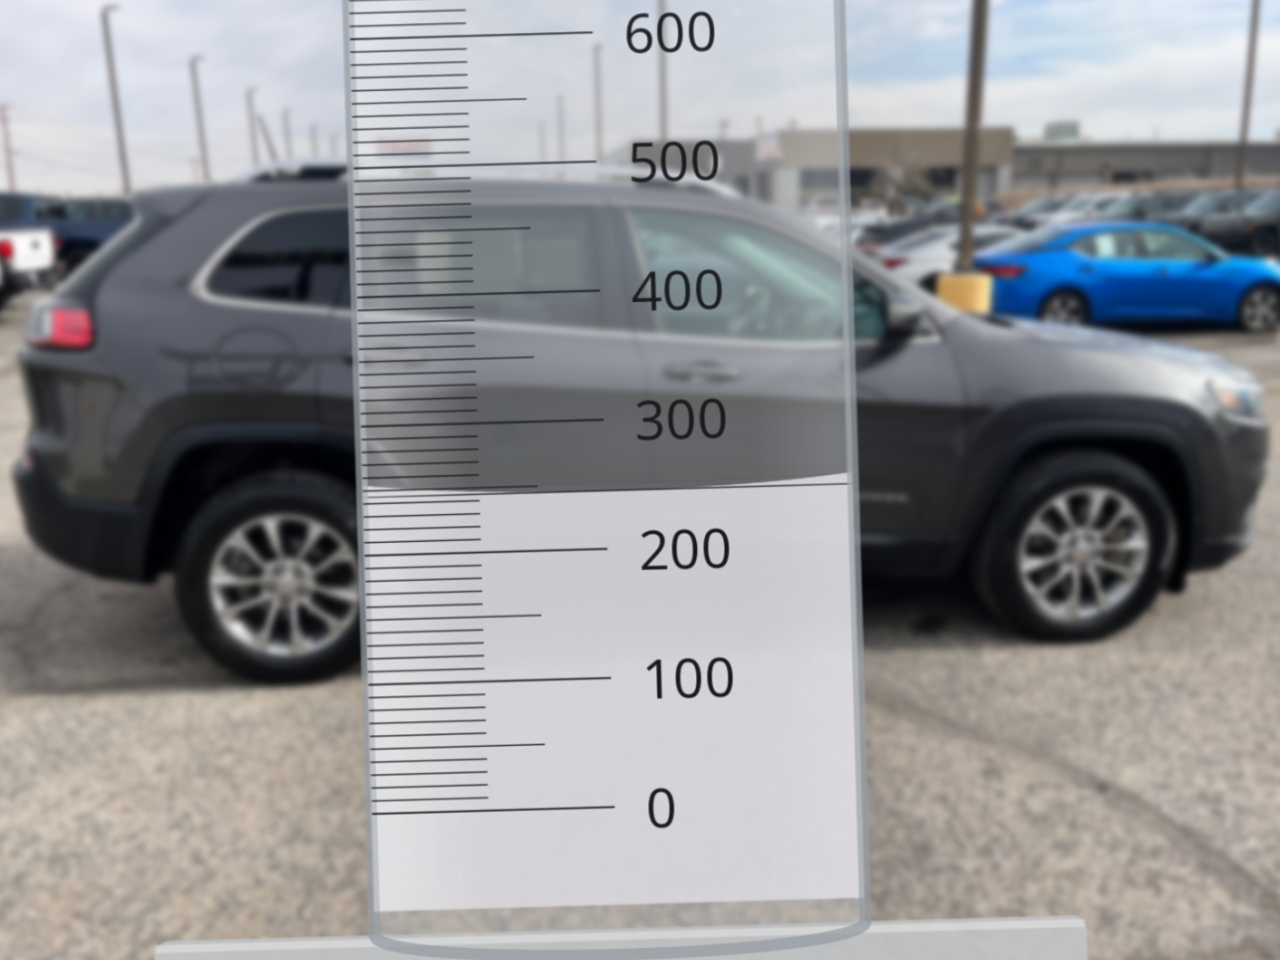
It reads value=245 unit=mL
